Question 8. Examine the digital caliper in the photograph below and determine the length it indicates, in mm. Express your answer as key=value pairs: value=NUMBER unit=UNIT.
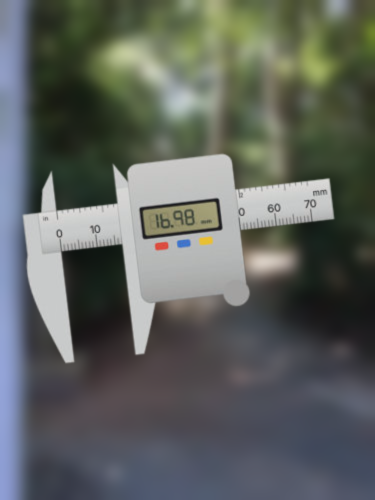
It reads value=16.98 unit=mm
